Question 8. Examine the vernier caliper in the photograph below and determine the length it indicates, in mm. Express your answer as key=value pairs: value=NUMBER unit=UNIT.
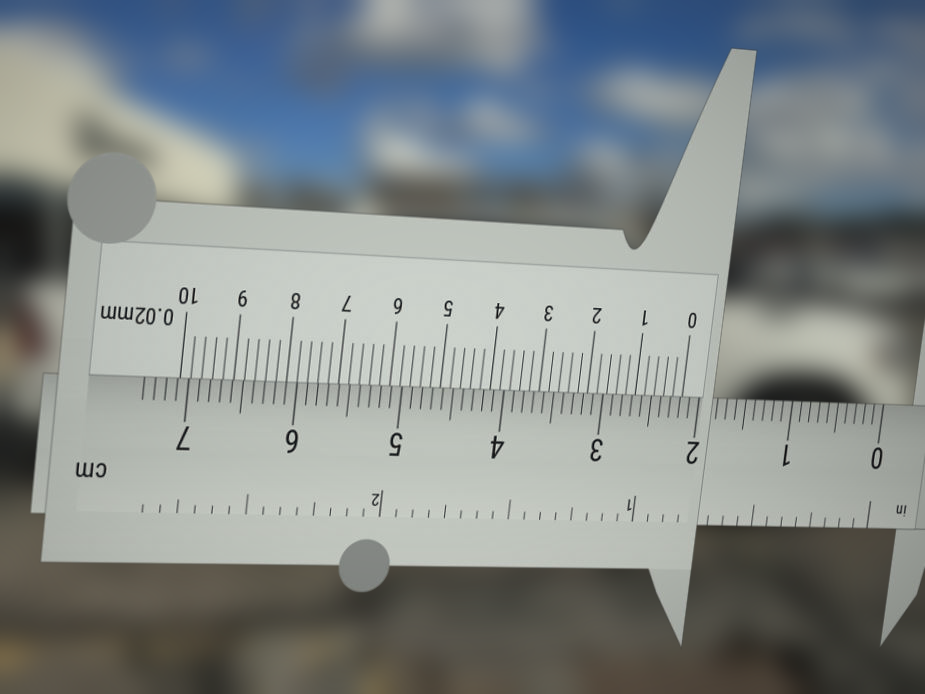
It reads value=21.8 unit=mm
